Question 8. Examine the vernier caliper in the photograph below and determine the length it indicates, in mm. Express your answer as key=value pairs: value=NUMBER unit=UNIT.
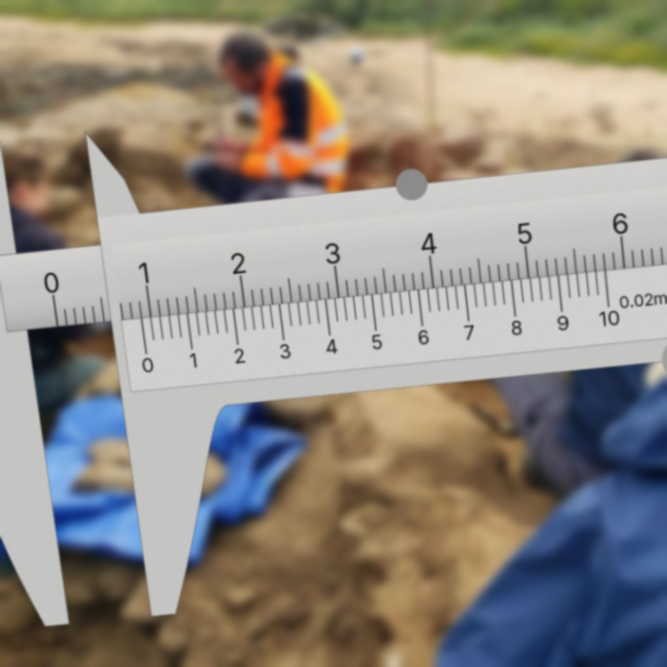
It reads value=9.0 unit=mm
